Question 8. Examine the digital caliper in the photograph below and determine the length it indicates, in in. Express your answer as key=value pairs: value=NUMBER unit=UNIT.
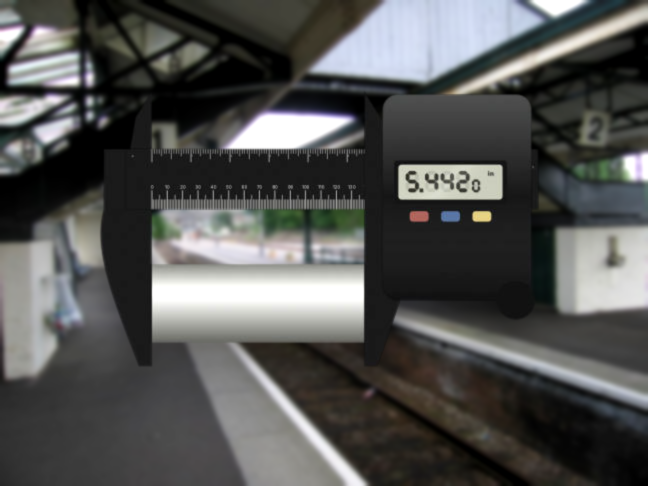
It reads value=5.4420 unit=in
